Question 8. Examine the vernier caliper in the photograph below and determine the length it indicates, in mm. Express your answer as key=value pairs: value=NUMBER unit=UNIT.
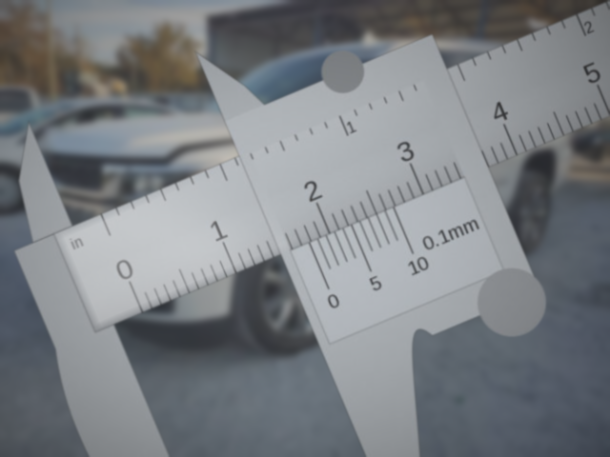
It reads value=17.8 unit=mm
